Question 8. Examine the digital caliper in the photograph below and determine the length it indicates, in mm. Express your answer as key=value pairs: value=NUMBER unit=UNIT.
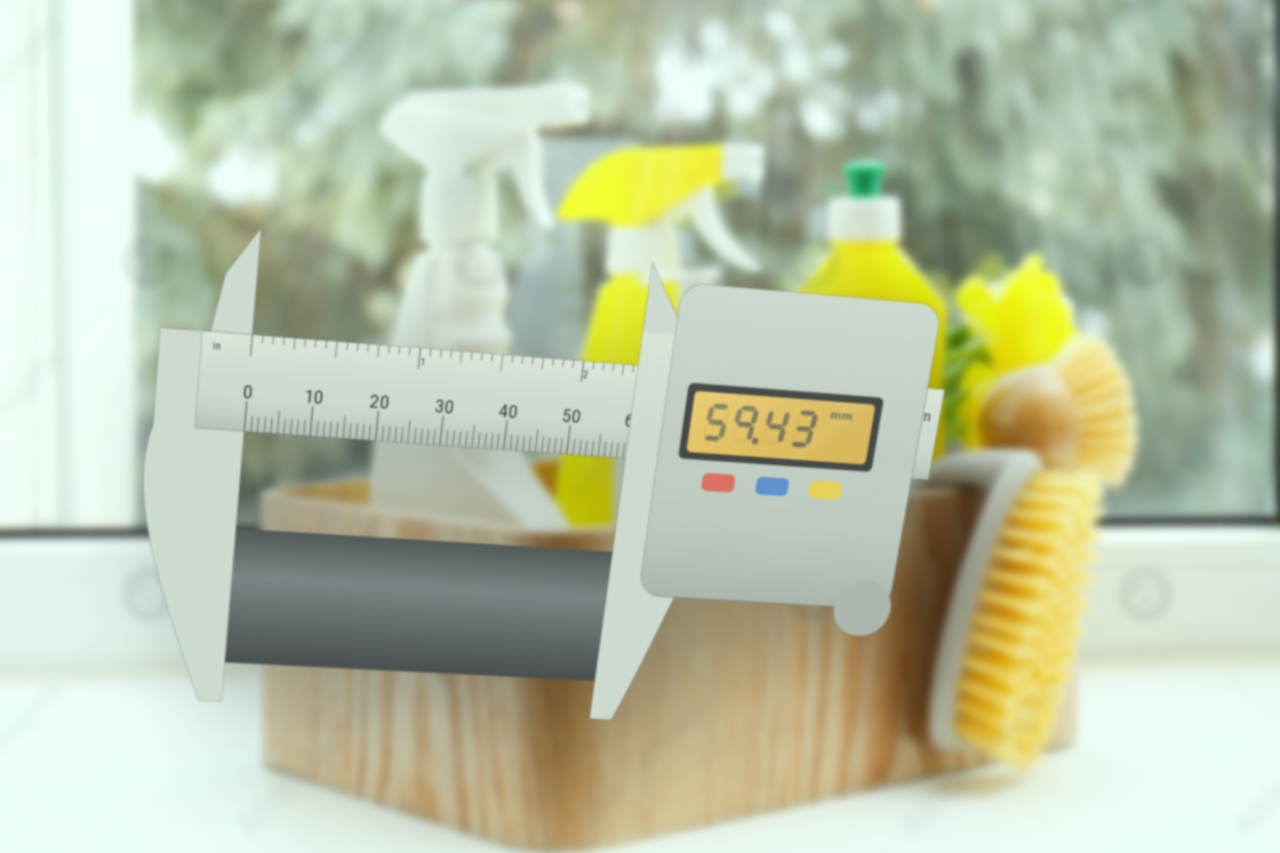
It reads value=59.43 unit=mm
